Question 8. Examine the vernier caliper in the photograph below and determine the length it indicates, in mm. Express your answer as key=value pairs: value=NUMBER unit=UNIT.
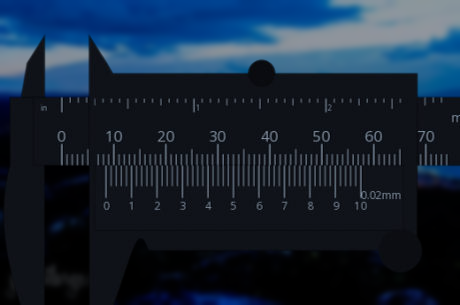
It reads value=8.5 unit=mm
